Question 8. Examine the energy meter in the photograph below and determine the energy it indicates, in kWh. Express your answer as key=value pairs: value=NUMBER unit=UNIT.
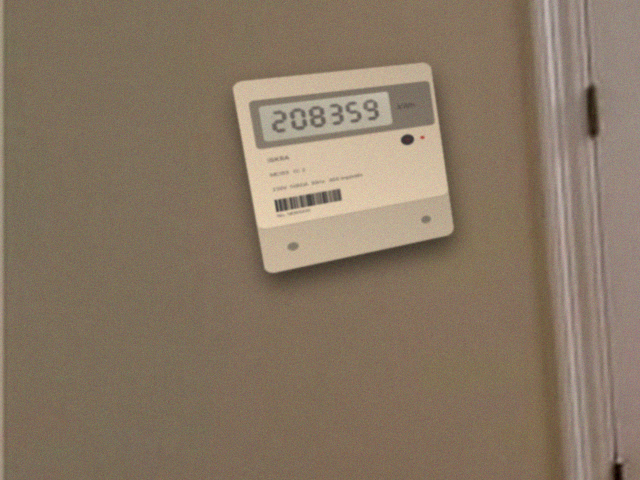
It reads value=208359 unit=kWh
